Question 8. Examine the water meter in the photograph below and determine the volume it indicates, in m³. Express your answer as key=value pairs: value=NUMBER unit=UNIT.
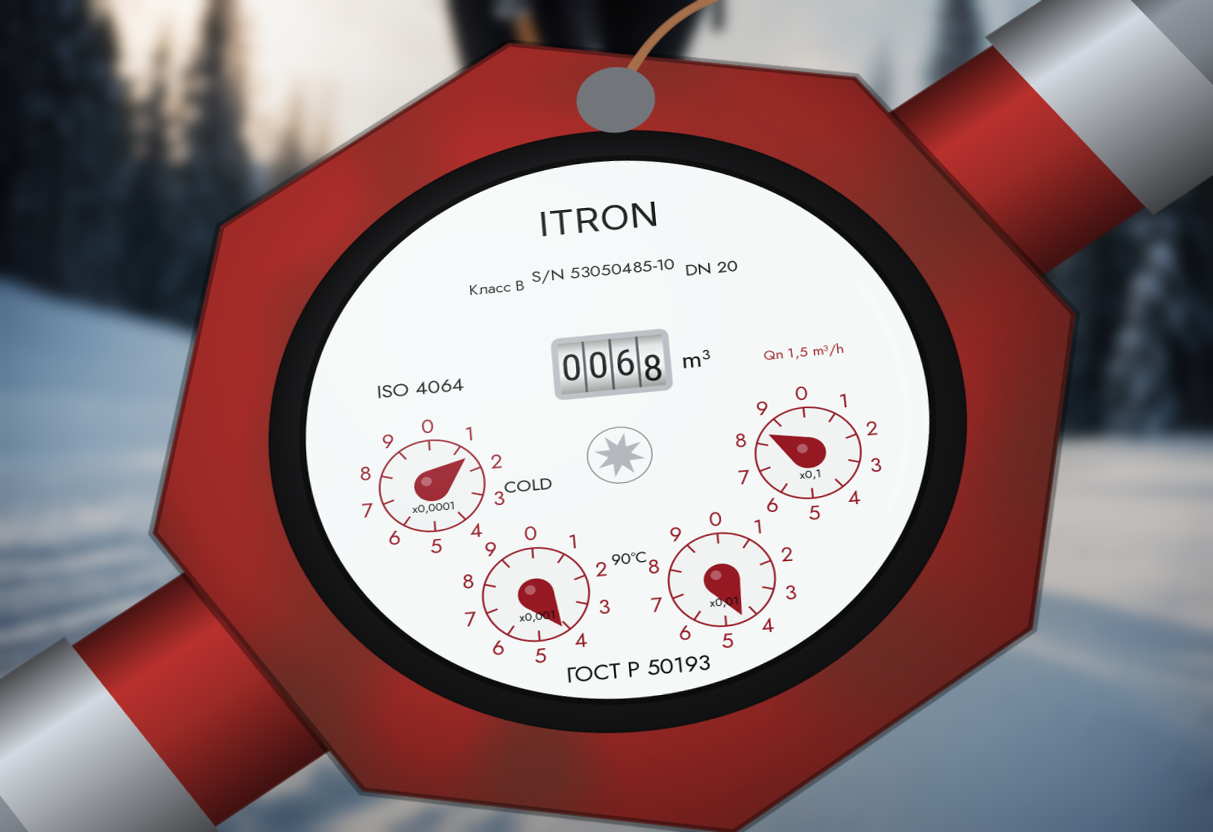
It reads value=67.8441 unit=m³
